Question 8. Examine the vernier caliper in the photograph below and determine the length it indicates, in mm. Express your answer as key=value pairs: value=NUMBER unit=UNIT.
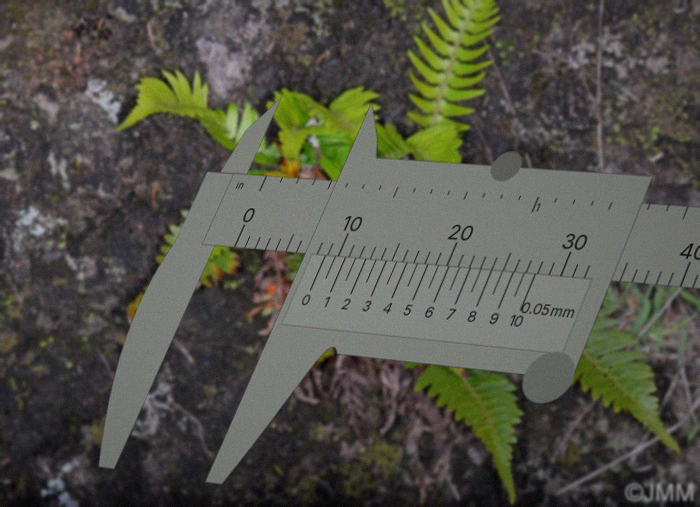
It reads value=8.8 unit=mm
